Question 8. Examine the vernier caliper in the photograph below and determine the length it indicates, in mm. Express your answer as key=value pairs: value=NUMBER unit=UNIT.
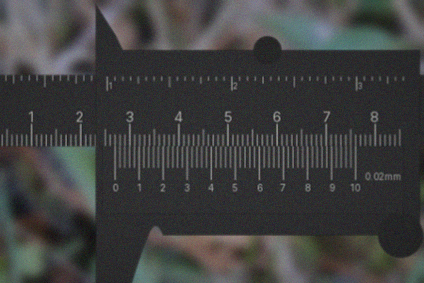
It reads value=27.0 unit=mm
